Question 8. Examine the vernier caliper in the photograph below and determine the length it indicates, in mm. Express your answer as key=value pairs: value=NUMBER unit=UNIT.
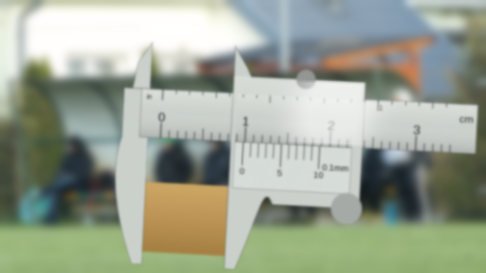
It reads value=9.8 unit=mm
